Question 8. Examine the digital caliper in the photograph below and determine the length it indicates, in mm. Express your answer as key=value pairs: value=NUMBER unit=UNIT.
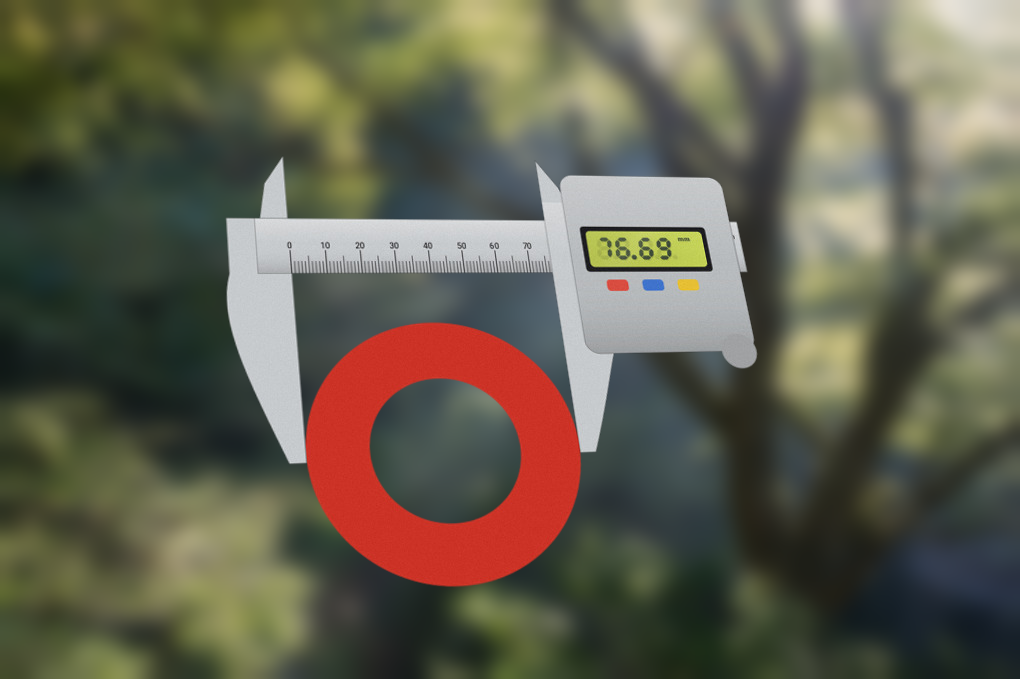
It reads value=76.69 unit=mm
